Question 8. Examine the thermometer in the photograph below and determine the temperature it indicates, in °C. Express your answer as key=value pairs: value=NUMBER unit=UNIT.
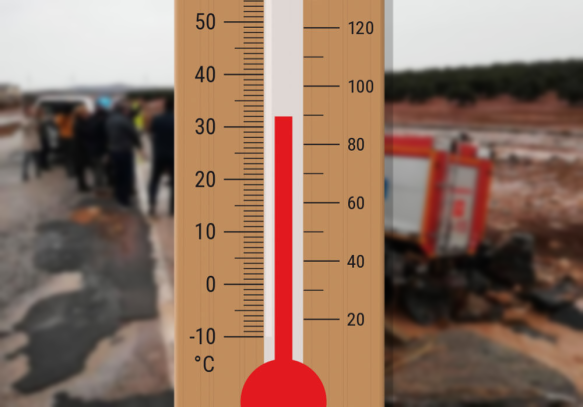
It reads value=32 unit=°C
